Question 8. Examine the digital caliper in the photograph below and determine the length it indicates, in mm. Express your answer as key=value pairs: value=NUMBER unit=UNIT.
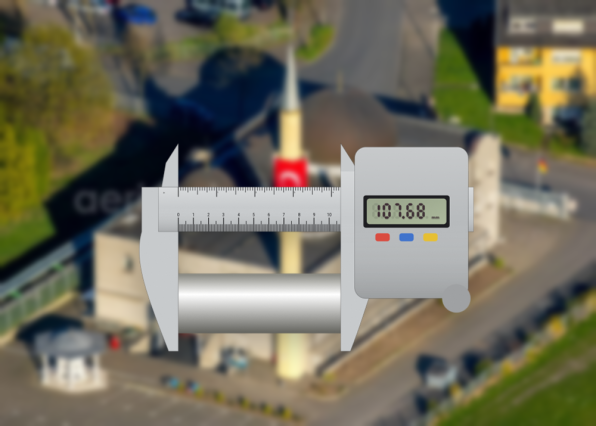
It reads value=107.68 unit=mm
